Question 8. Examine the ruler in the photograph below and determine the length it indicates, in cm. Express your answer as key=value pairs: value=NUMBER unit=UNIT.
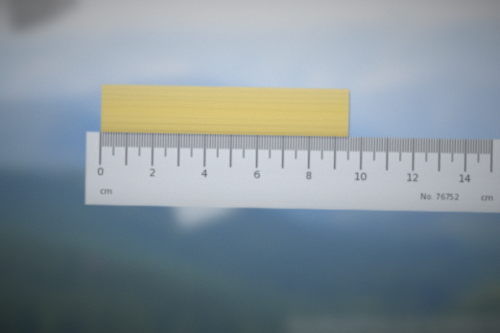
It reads value=9.5 unit=cm
